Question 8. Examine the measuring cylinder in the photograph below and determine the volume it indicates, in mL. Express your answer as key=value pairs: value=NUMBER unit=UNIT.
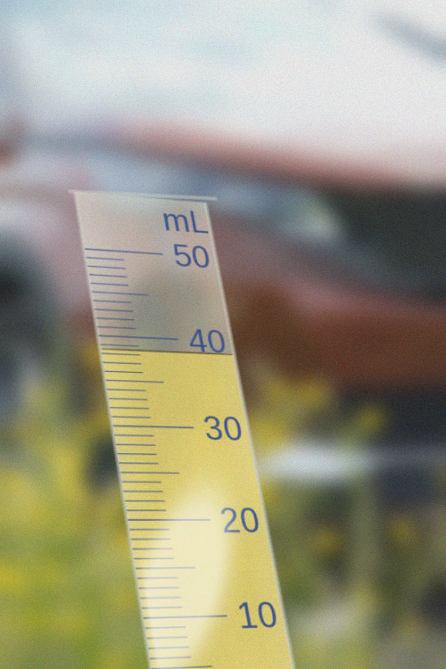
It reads value=38.5 unit=mL
